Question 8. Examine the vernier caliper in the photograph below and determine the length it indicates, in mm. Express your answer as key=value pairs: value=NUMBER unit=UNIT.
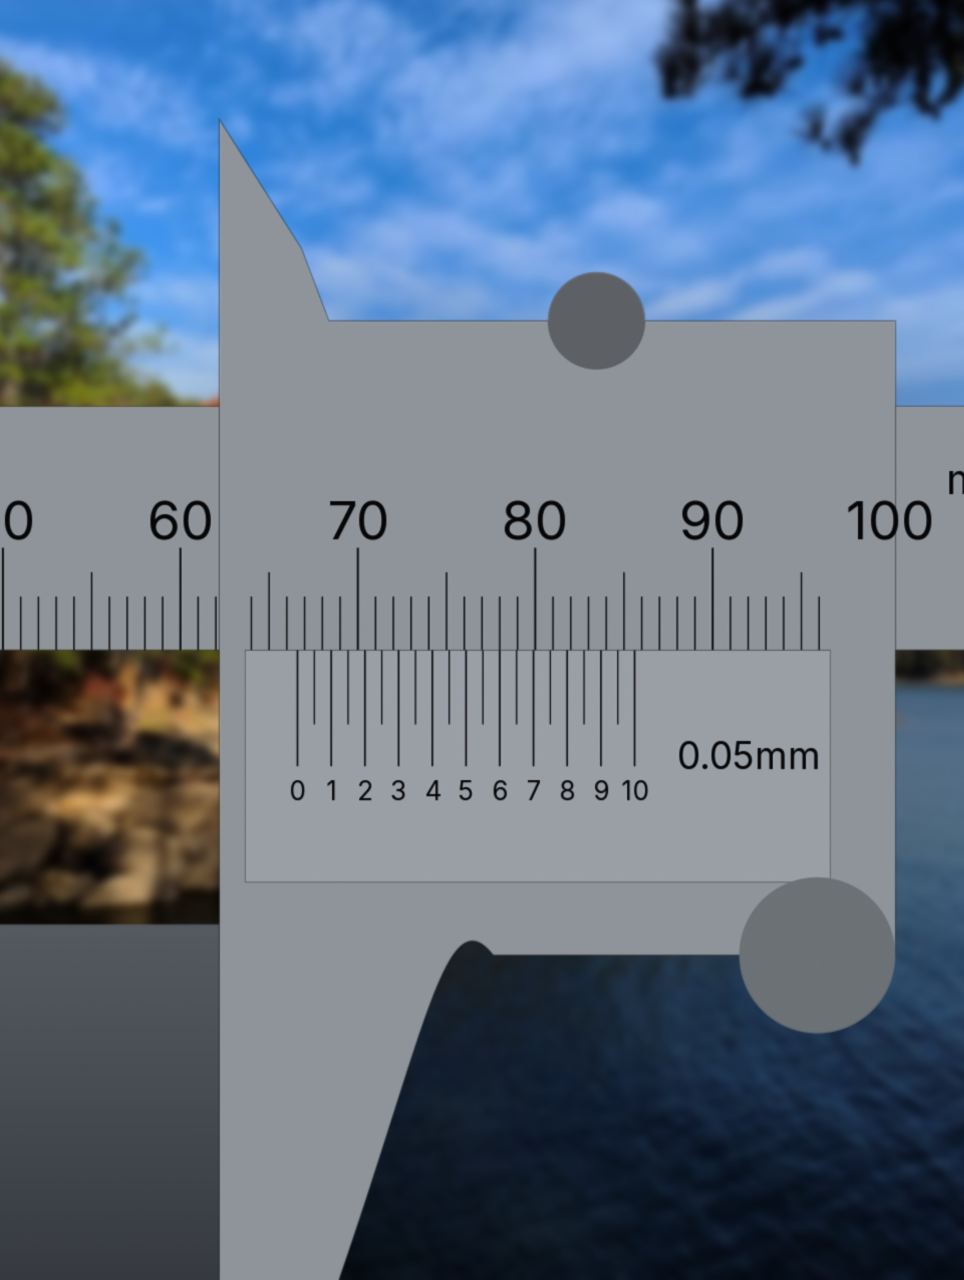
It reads value=66.6 unit=mm
